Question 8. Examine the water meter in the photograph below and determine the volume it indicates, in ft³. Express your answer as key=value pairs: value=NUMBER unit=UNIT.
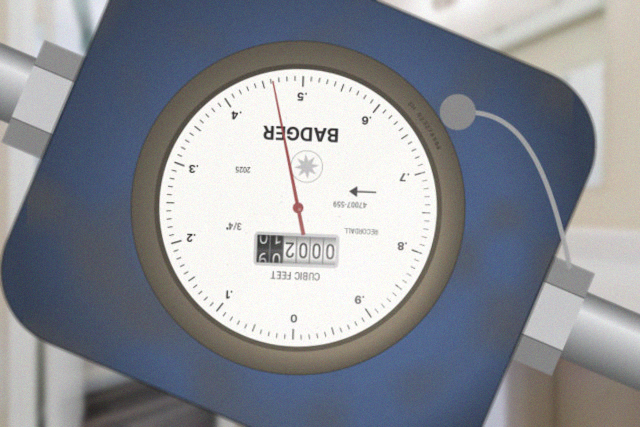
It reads value=209.46 unit=ft³
